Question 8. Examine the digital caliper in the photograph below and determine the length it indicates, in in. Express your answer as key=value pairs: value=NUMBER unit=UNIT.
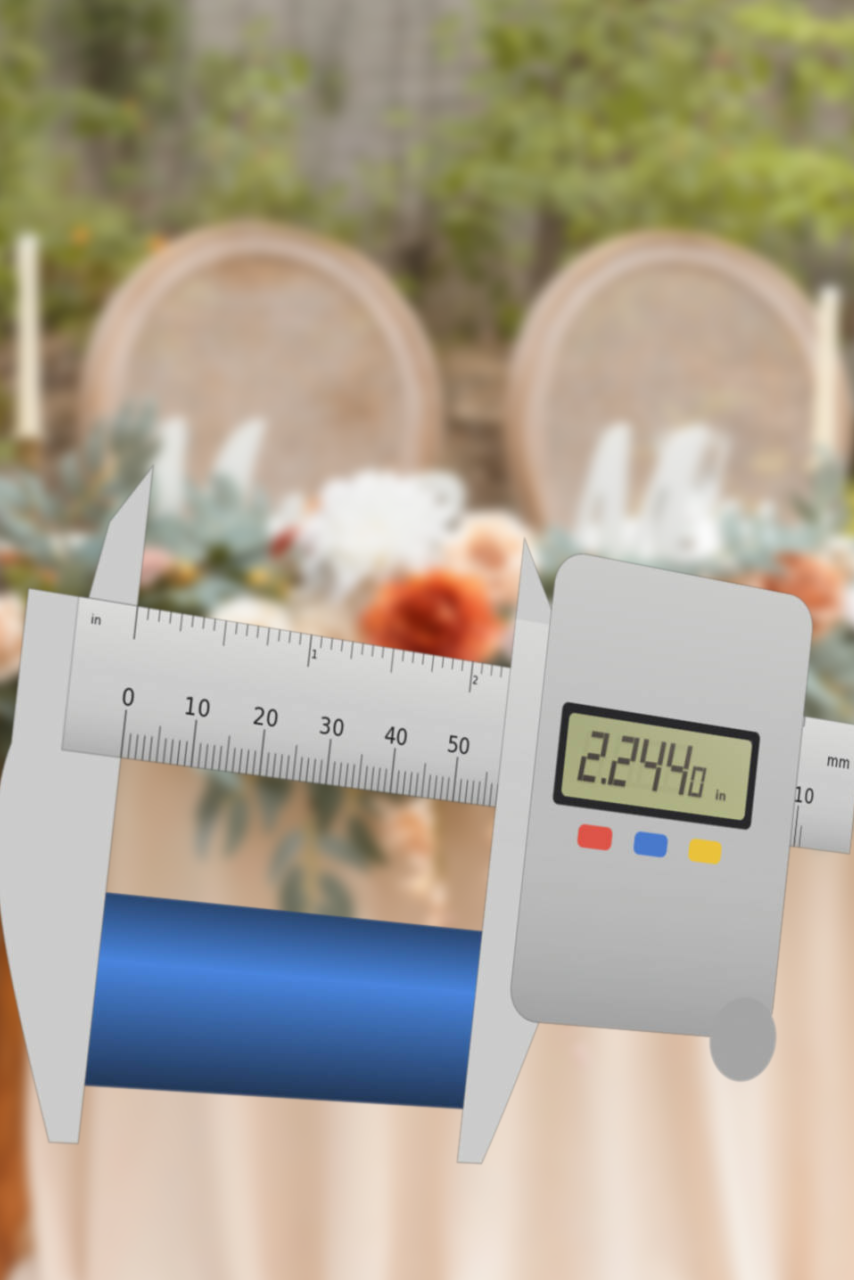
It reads value=2.2440 unit=in
